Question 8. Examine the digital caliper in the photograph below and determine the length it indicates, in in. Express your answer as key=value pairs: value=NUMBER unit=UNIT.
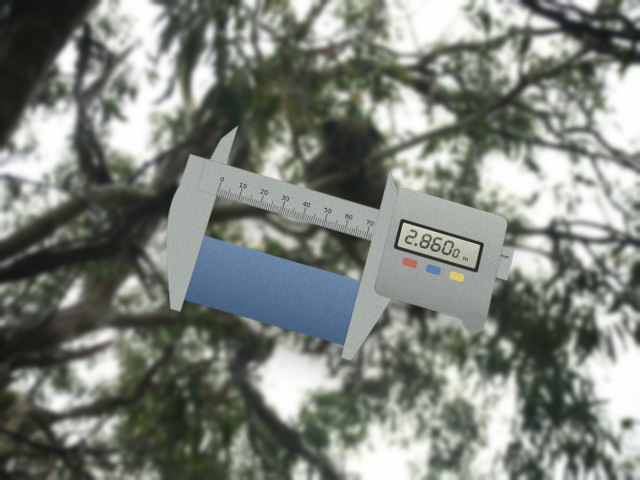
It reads value=2.8600 unit=in
